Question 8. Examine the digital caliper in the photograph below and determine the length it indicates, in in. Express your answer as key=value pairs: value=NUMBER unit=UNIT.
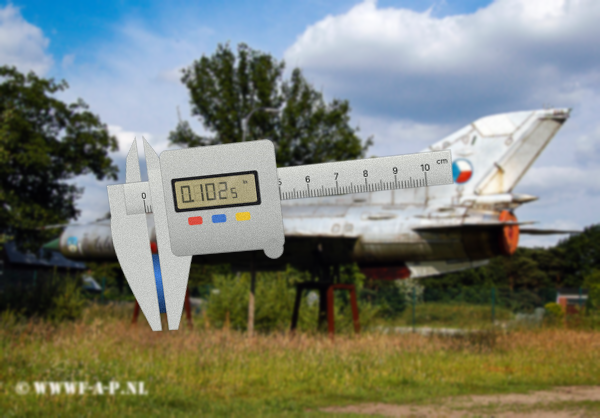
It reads value=0.1025 unit=in
